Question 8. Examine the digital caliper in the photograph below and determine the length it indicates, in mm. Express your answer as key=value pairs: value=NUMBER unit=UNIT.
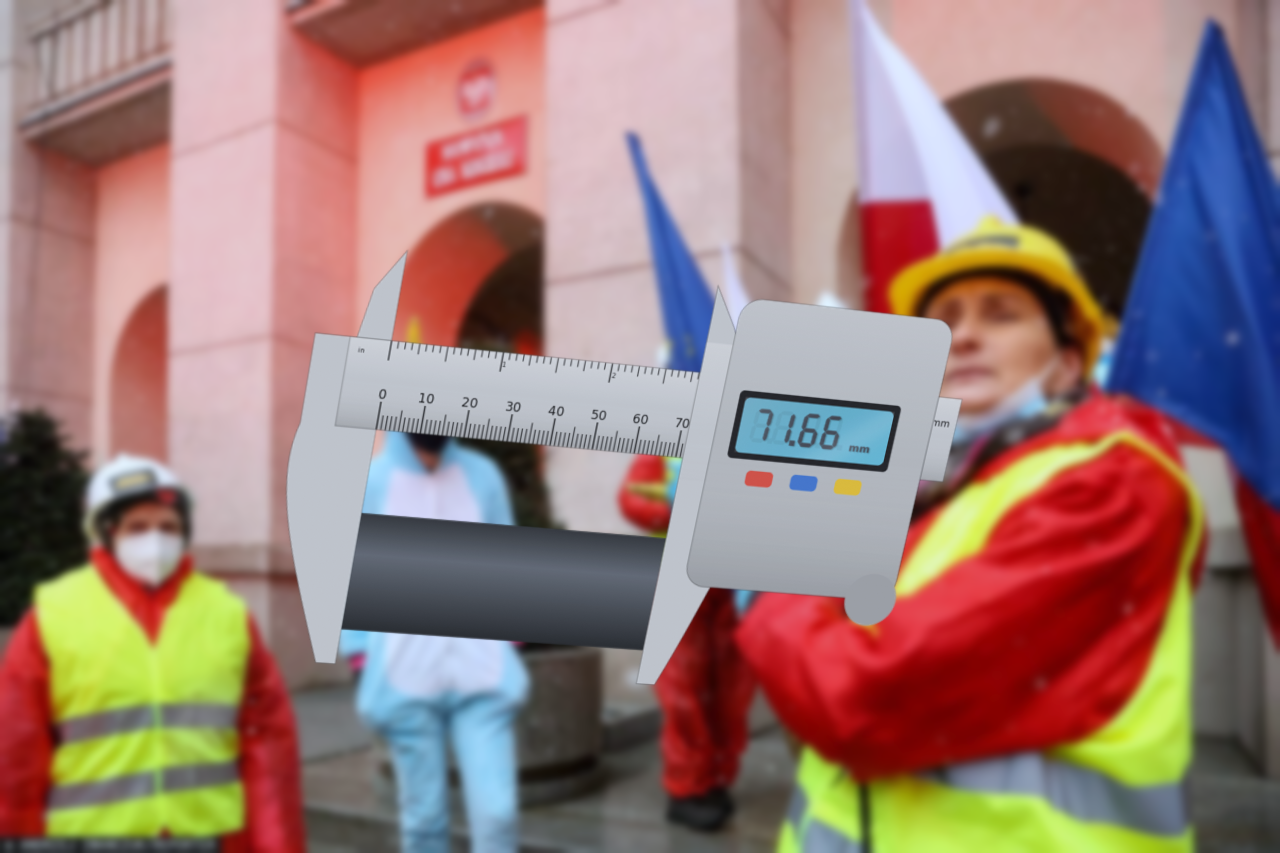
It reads value=71.66 unit=mm
